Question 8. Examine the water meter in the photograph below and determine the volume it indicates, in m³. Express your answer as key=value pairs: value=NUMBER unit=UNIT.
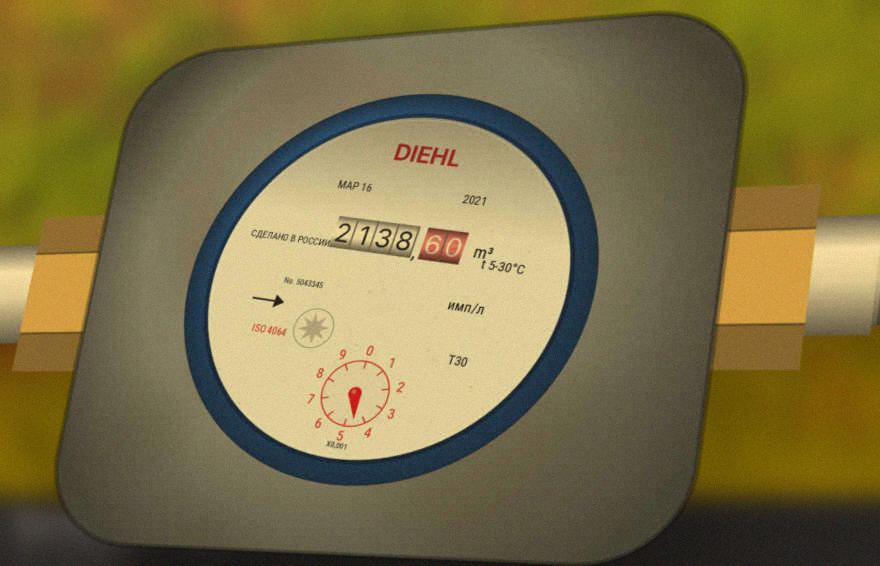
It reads value=2138.604 unit=m³
